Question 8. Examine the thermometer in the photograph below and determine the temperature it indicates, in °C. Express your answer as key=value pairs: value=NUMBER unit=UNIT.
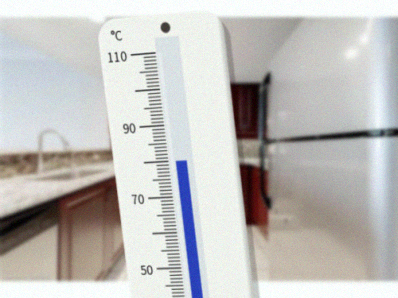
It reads value=80 unit=°C
